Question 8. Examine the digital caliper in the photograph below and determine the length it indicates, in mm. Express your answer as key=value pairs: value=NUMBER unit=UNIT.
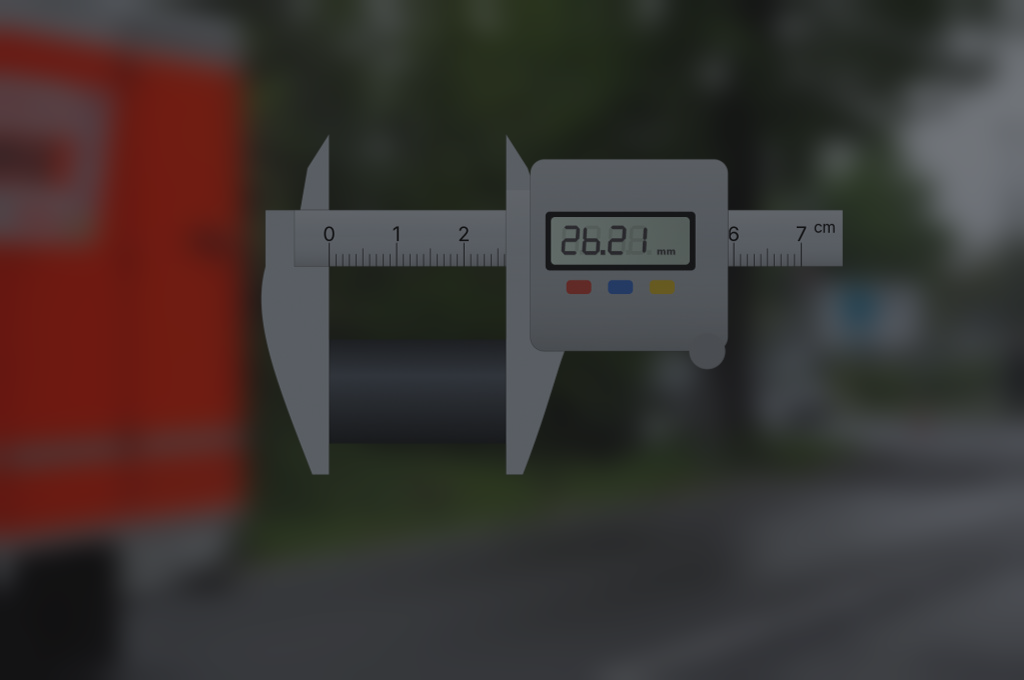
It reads value=26.21 unit=mm
